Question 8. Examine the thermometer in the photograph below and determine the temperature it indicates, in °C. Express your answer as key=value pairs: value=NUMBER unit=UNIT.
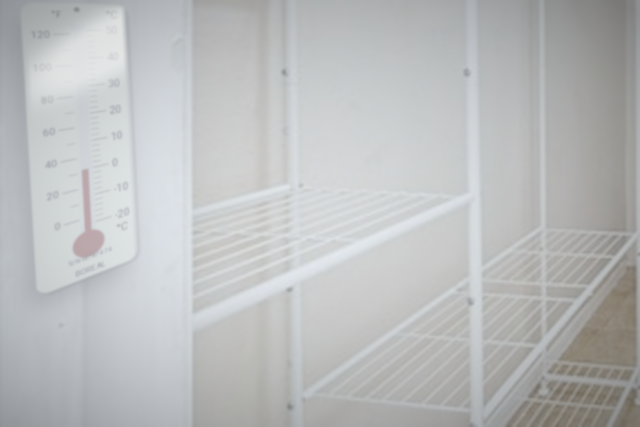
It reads value=0 unit=°C
